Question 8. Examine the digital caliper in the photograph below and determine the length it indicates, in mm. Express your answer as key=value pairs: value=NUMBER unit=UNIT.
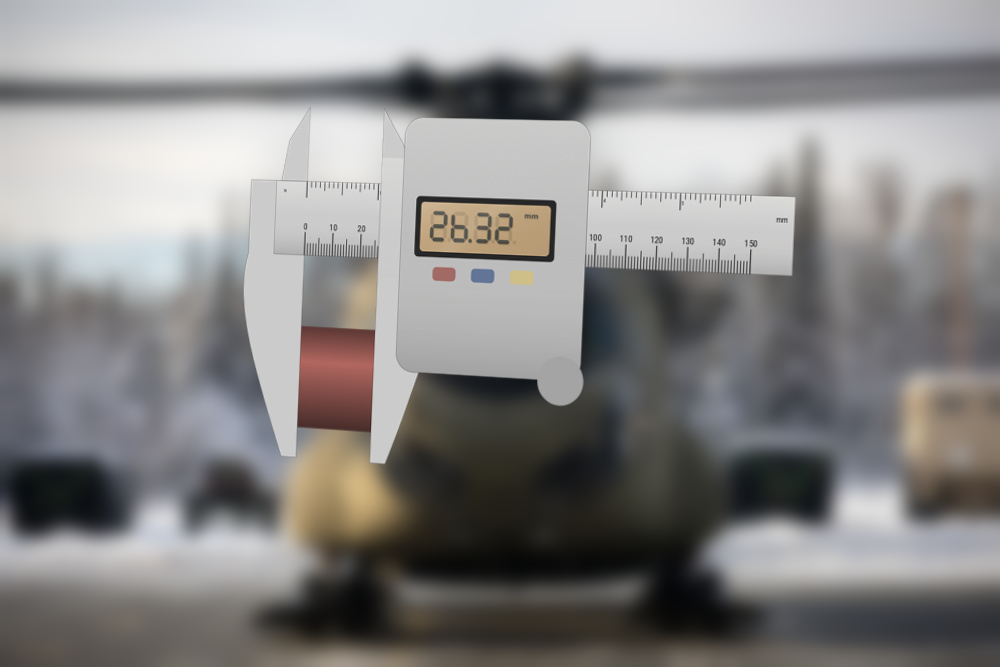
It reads value=26.32 unit=mm
